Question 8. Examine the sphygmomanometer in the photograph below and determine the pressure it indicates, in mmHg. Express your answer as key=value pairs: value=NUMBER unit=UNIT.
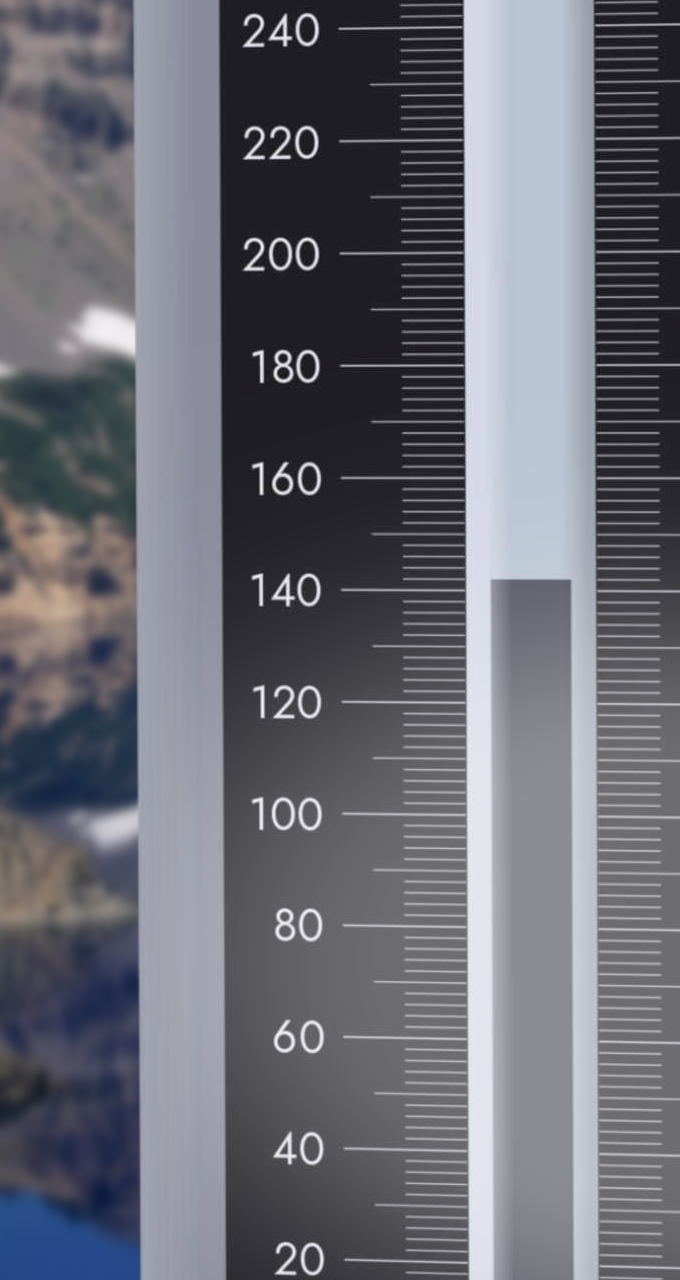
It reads value=142 unit=mmHg
